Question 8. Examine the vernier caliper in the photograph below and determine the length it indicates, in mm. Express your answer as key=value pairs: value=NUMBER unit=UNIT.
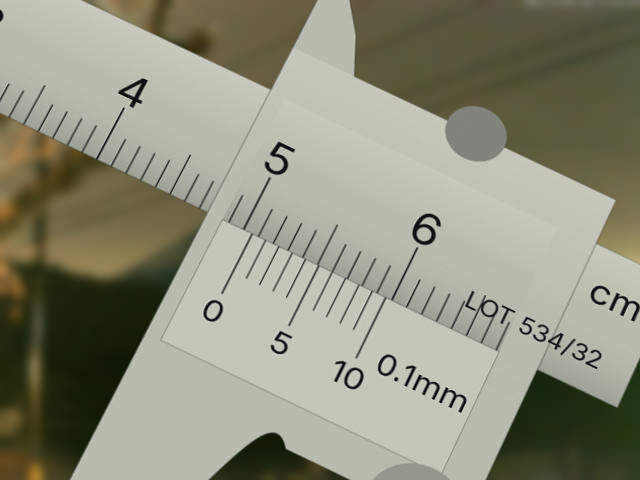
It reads value=50.6 unit=mm
